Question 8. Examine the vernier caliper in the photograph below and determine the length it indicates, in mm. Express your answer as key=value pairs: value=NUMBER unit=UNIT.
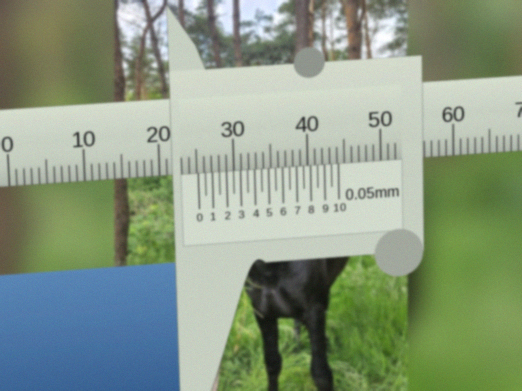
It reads value=25.2 unit=mm
